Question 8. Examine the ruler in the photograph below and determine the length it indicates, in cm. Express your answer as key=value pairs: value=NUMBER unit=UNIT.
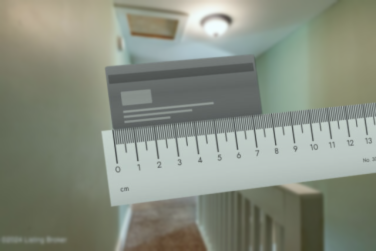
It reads value=7.5 unit=cm
